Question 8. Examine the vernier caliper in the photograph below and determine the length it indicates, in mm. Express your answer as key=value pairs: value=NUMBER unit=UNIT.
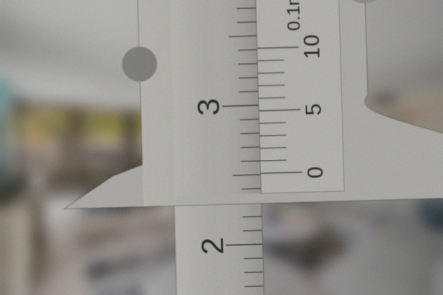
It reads value=25.1 unit=mm
